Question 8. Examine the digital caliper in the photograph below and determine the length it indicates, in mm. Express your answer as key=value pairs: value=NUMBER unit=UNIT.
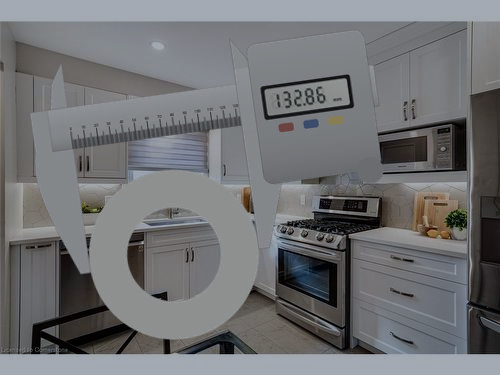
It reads value=132.86 unit=mm
